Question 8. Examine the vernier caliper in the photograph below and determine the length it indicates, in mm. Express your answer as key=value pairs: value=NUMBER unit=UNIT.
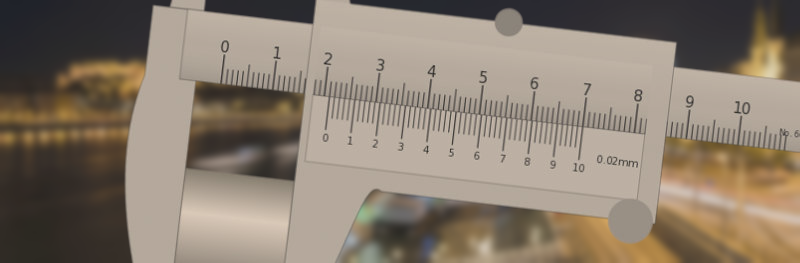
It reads value=21.0 unit=mm
